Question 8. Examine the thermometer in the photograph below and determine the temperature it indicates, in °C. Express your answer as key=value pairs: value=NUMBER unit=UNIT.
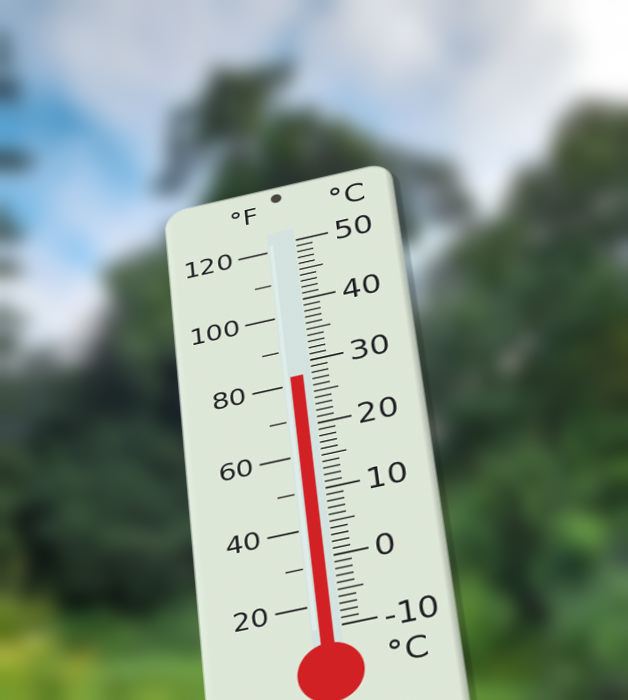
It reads value=28 unit=°C
